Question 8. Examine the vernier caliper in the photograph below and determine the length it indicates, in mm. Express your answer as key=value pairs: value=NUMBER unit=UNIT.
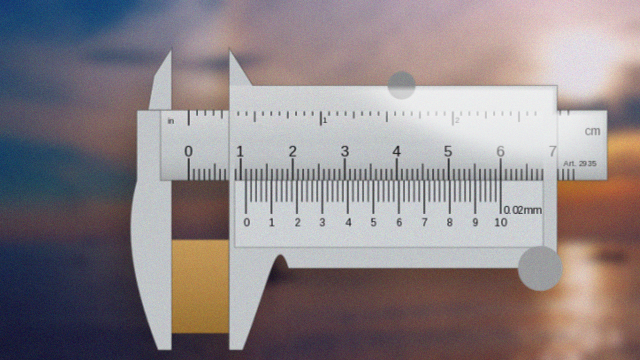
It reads value=11.0 unit=mm
